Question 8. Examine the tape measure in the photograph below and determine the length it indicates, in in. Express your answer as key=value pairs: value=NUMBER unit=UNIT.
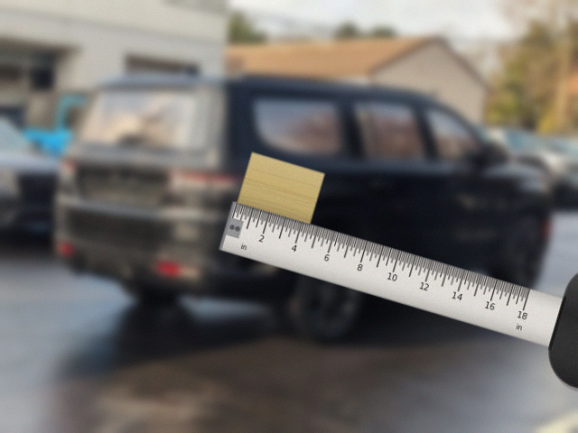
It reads value=4.5 unit=in
